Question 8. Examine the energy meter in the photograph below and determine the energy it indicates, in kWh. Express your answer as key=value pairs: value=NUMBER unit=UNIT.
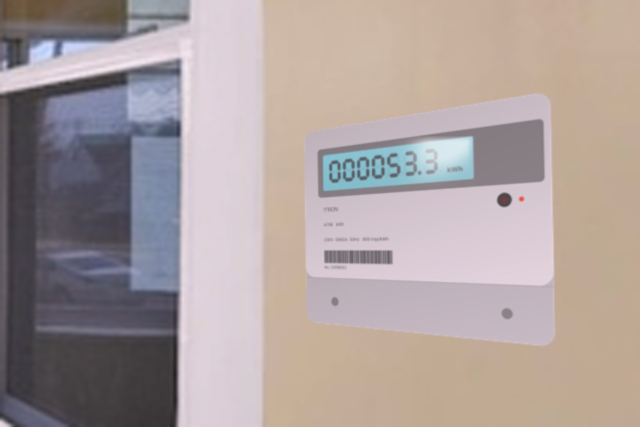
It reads value=53.3 unit=kWh
